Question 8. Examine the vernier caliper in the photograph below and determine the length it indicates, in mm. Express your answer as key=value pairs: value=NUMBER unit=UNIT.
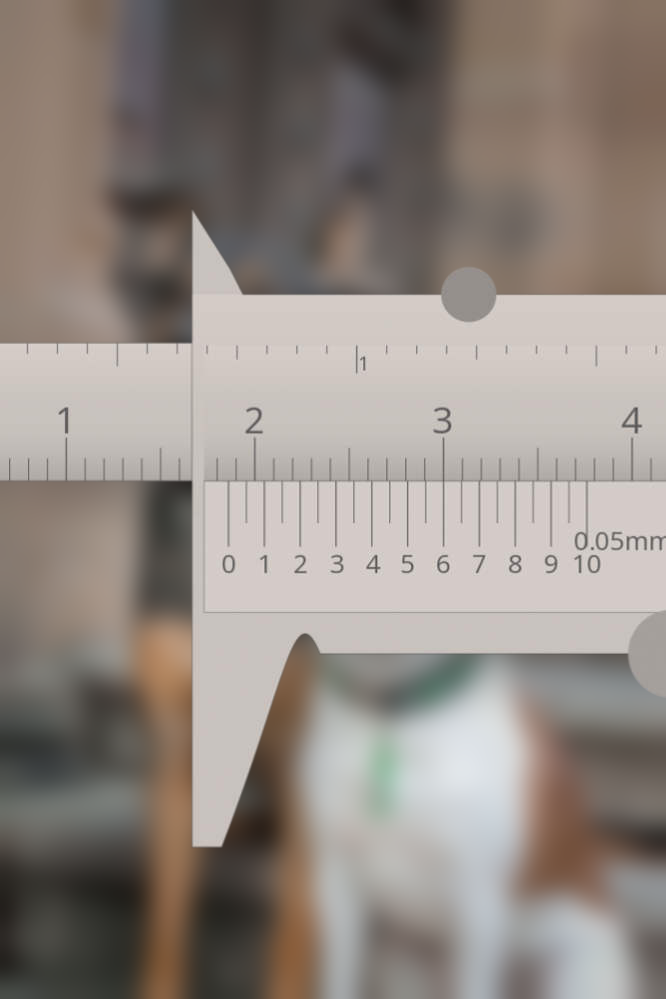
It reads value=18.6 unit=mm
